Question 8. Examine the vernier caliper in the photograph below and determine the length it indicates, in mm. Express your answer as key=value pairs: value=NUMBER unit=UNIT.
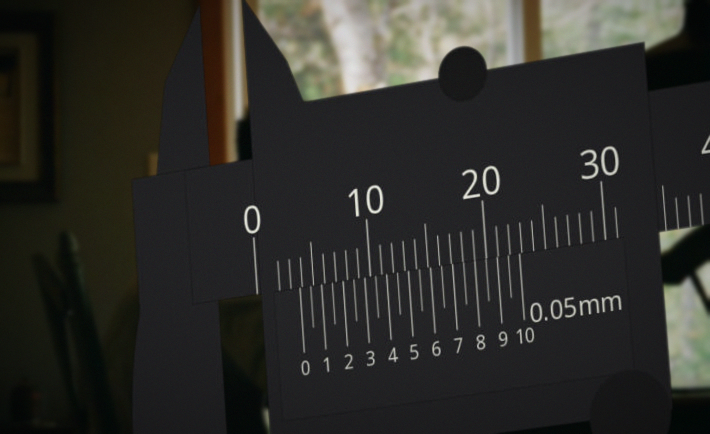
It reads value=3.8 unit=mm
